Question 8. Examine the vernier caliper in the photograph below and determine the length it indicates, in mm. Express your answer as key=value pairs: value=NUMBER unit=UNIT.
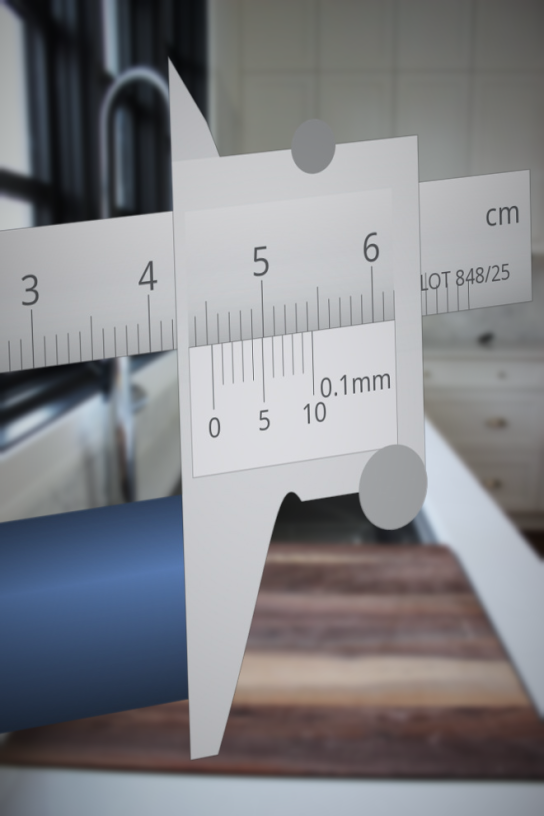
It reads value=45.4 unit=mm
